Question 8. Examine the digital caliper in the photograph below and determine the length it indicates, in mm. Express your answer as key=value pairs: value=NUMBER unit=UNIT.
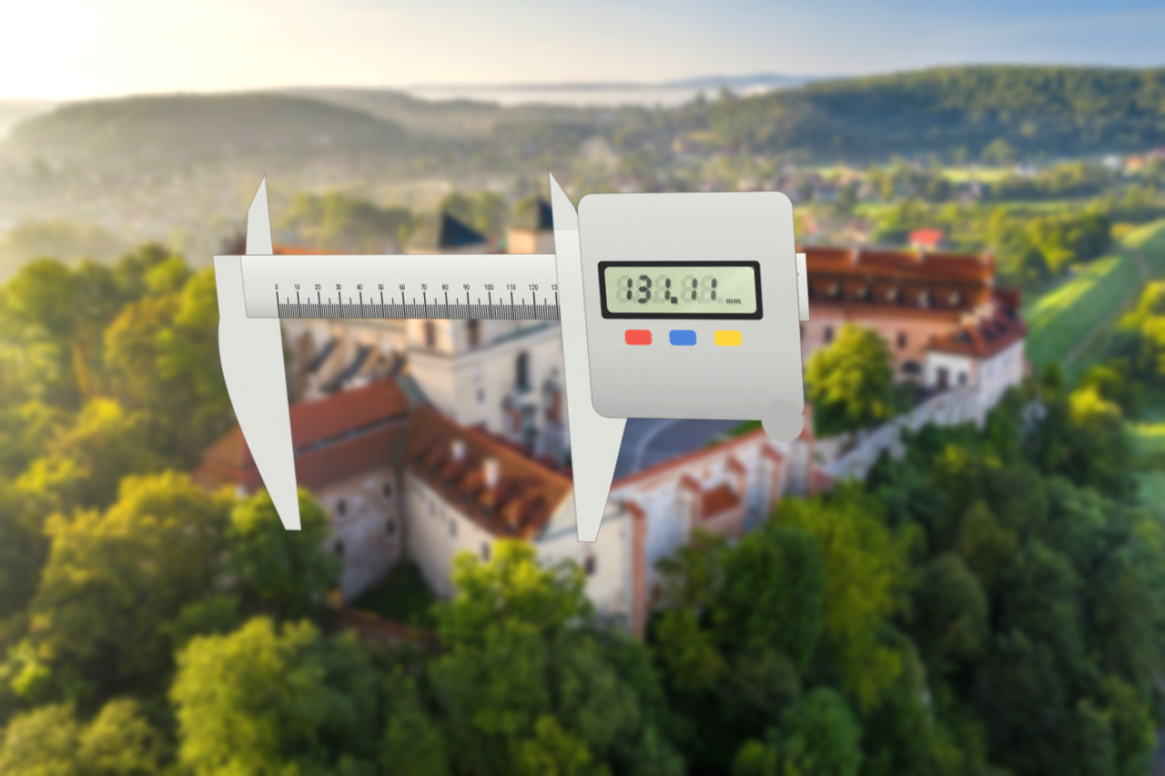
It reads value=131.11 unit=mm
